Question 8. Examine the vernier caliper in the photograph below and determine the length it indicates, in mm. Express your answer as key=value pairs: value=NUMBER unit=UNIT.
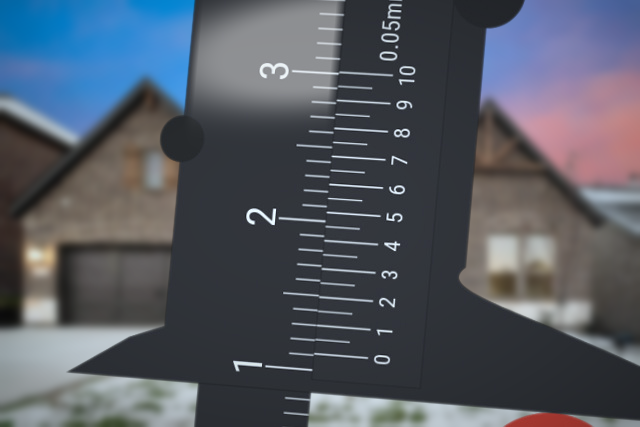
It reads value=11.1 unit=mm
